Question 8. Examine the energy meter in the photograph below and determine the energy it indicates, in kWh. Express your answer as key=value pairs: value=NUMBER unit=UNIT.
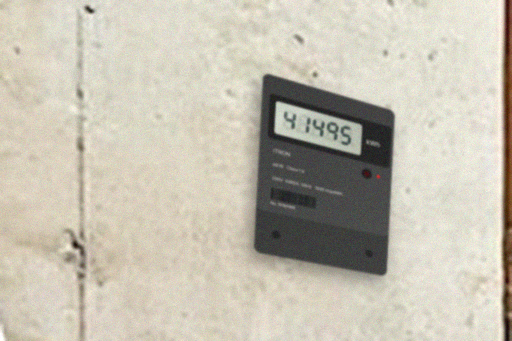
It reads value=41495 unit=kWh
